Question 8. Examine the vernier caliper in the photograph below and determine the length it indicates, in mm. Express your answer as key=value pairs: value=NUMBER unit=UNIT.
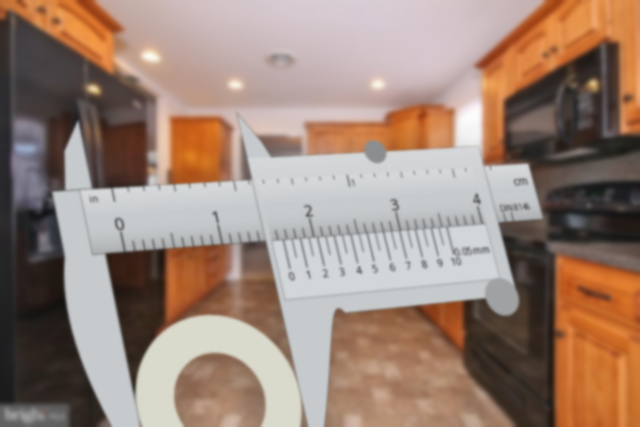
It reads value=16.6 unit=mm
